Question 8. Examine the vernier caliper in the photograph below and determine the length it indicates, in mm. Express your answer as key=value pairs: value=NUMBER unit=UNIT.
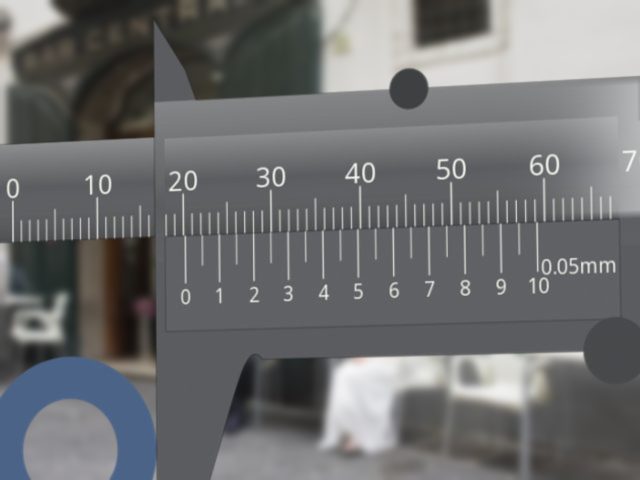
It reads value=20.2 unit=mm
